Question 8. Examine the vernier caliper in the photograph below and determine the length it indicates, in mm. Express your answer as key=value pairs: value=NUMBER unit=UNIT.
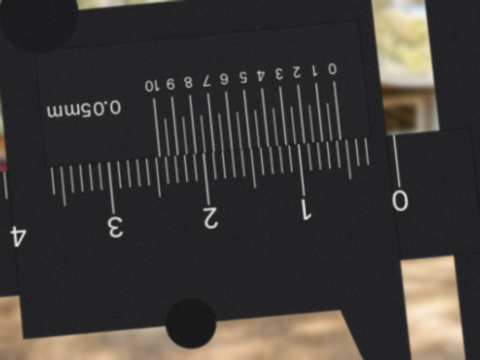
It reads value=5.6 unit=mm
